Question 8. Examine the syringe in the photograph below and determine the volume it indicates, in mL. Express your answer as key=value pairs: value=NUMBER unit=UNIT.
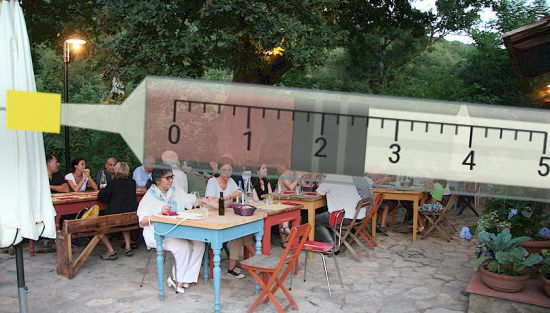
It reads value=1.6 unit=mL
